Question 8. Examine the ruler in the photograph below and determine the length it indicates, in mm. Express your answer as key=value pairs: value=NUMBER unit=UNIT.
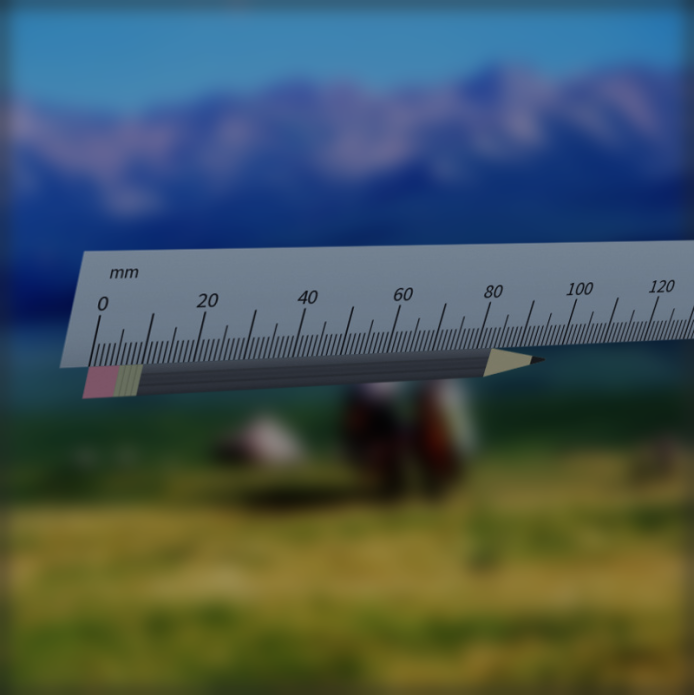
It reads value=97 unit=mm
